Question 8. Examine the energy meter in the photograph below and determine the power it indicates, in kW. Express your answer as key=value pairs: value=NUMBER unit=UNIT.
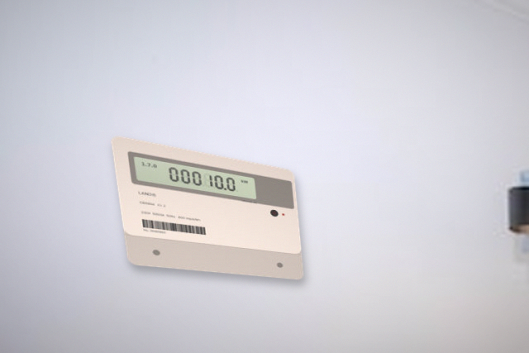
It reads value=10.0 unit=kW
